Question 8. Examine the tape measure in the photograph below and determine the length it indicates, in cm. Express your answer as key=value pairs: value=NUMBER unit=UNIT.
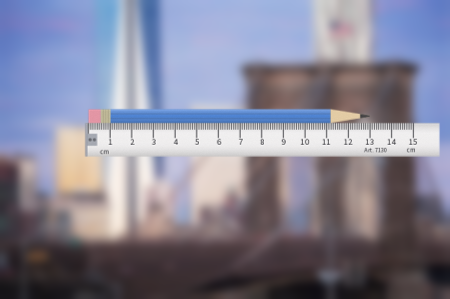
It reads value=13 unit=cm
